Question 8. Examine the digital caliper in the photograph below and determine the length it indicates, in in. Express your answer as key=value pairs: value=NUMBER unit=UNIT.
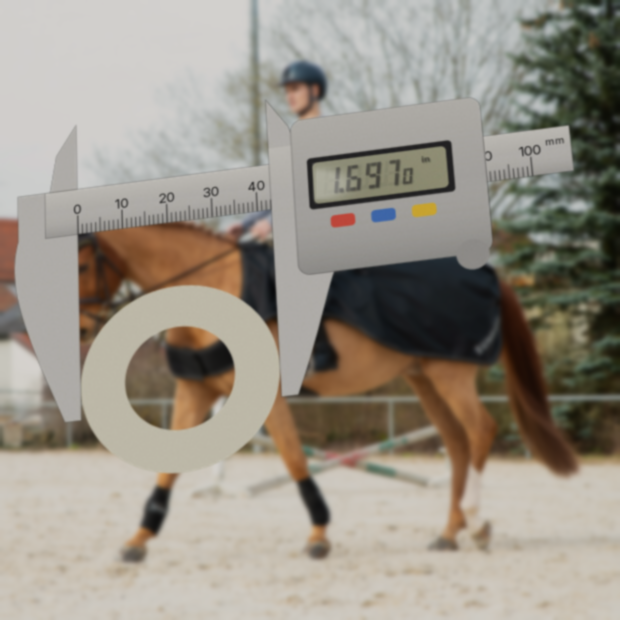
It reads value=1.6970 unit=in
